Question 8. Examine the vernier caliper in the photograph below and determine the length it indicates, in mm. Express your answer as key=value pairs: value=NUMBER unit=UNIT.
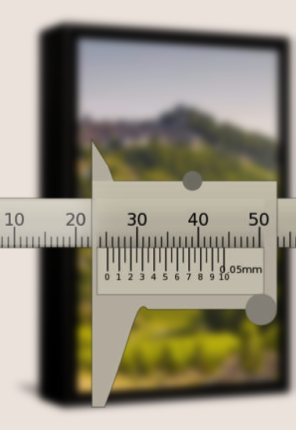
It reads value=25.2 unit=mm
